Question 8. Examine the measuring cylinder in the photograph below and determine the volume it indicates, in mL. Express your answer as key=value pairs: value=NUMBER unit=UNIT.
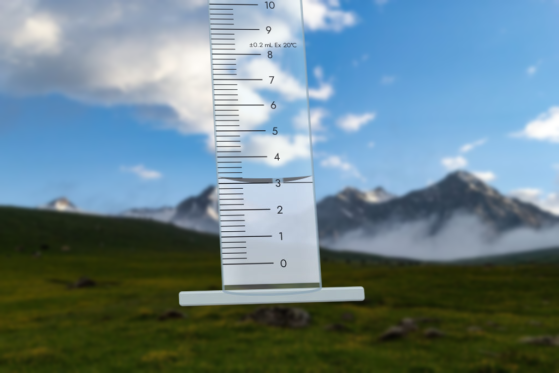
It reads value=3 unit=mL
